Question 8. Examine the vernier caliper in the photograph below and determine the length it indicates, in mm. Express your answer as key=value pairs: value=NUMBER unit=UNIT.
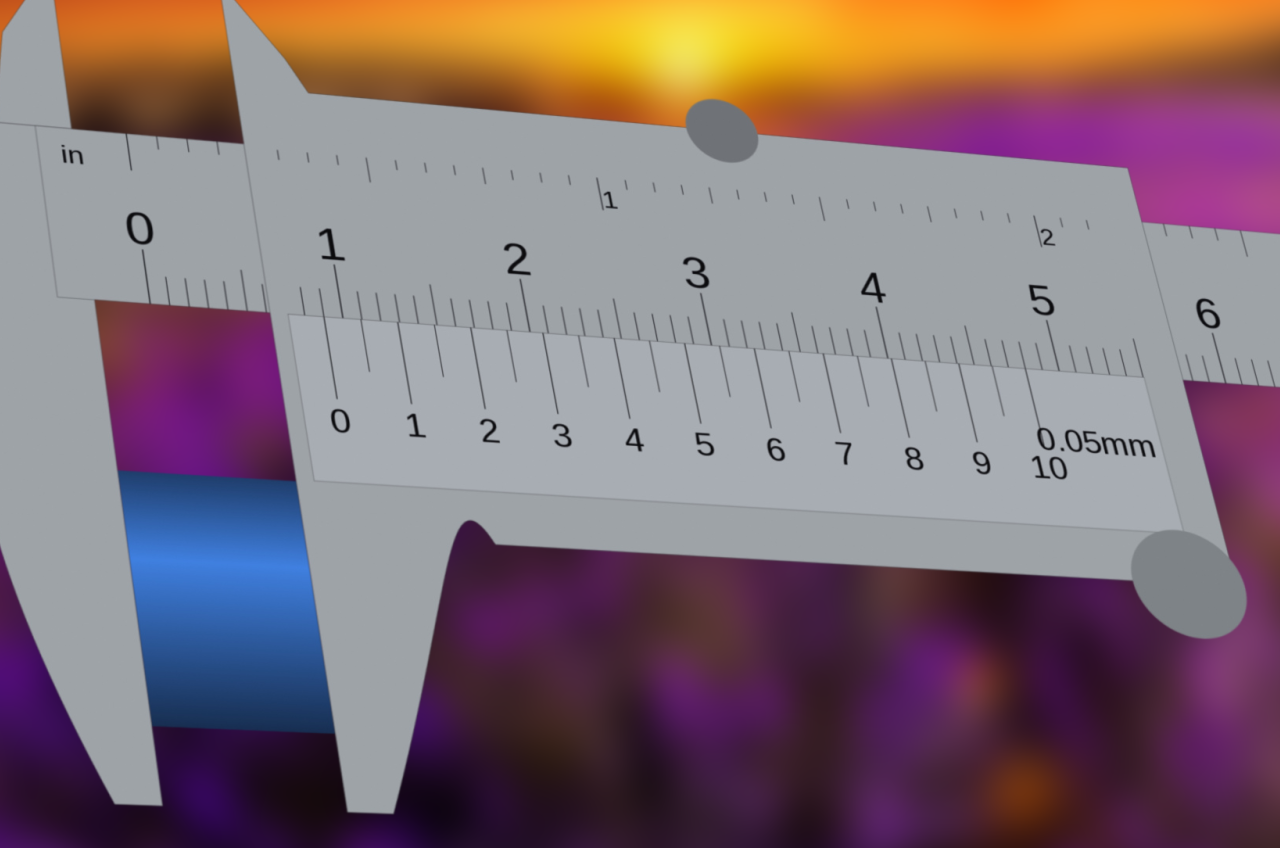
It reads value=9.0 unit=mm
